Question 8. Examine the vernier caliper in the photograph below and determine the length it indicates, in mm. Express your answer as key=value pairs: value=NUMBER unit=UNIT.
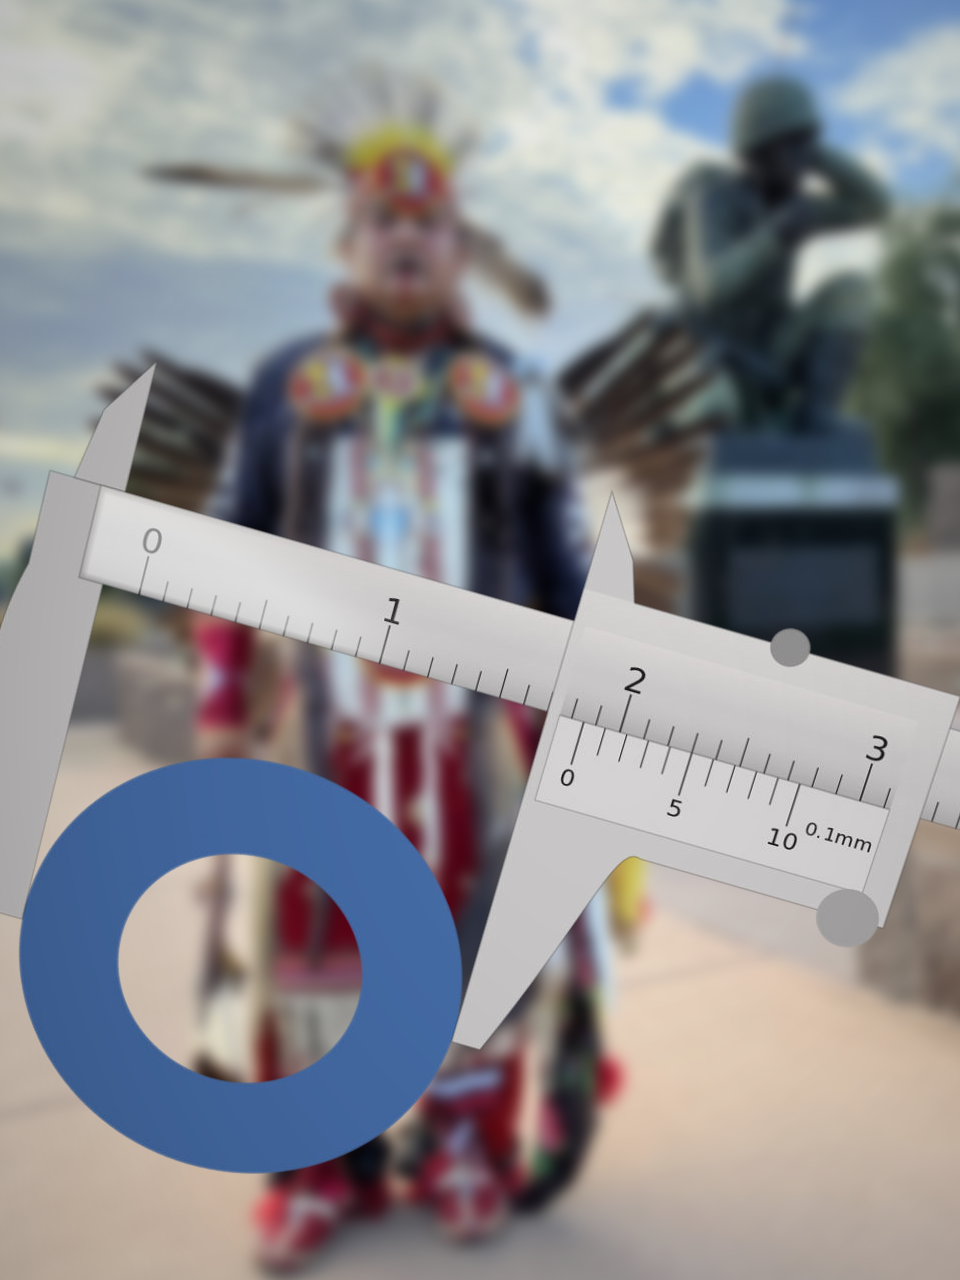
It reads value=18.5 unit=mm
